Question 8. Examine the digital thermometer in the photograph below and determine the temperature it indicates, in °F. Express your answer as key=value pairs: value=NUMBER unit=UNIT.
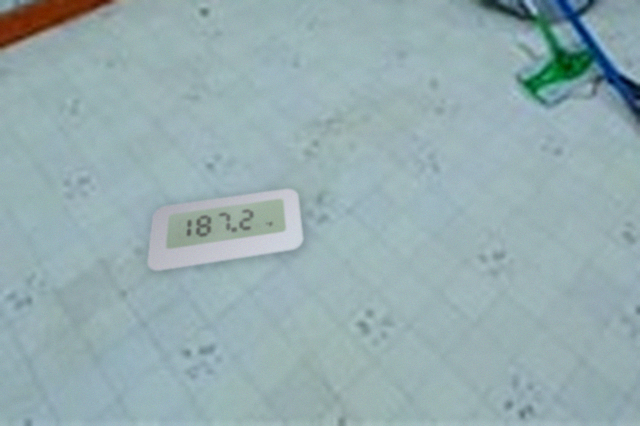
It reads value=187.2 unit=°F
